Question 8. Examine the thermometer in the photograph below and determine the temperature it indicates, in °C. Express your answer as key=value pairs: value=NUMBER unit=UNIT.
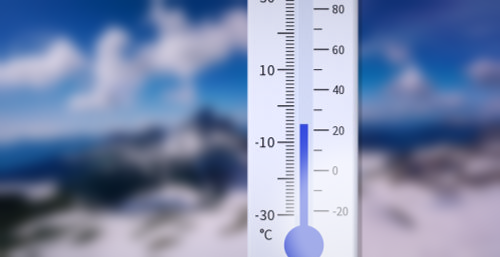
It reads value=-5 unit=°C
